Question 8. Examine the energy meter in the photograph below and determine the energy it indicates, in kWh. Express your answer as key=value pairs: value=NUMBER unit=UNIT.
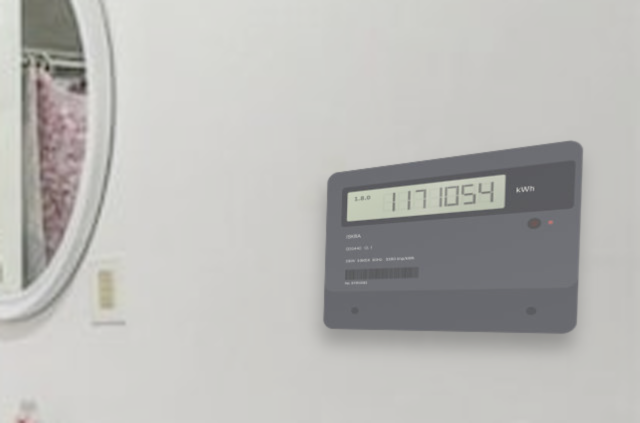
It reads value=1171054 unit=kWh
